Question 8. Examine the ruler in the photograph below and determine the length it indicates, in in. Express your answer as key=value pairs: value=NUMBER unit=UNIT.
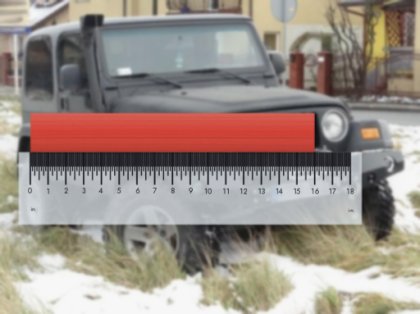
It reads value=16 unit=in
